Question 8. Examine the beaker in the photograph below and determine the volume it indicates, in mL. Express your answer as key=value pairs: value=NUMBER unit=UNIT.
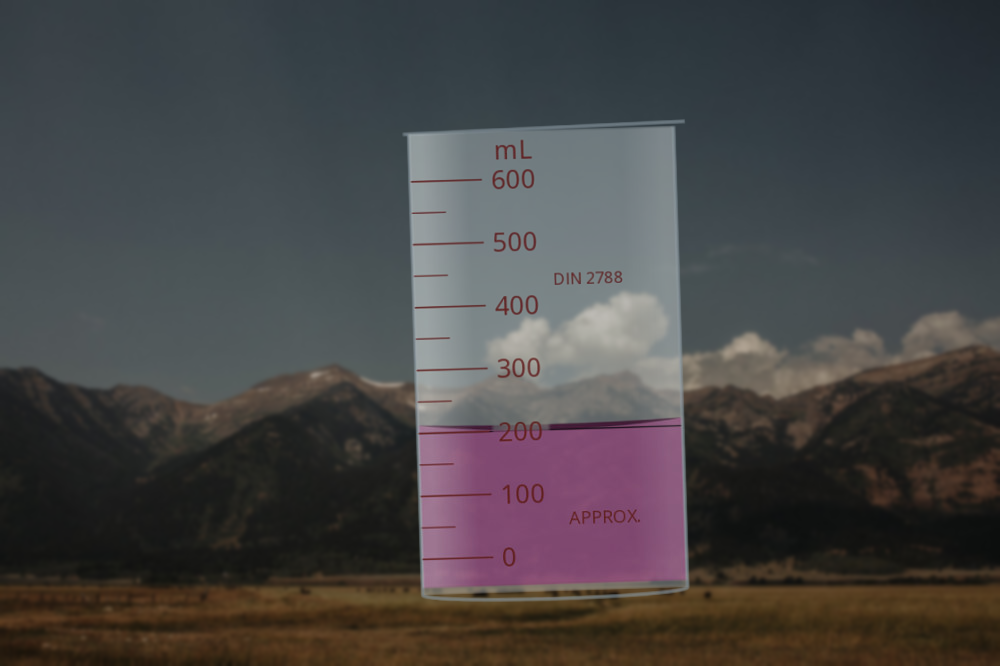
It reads value=200 unit=mL
